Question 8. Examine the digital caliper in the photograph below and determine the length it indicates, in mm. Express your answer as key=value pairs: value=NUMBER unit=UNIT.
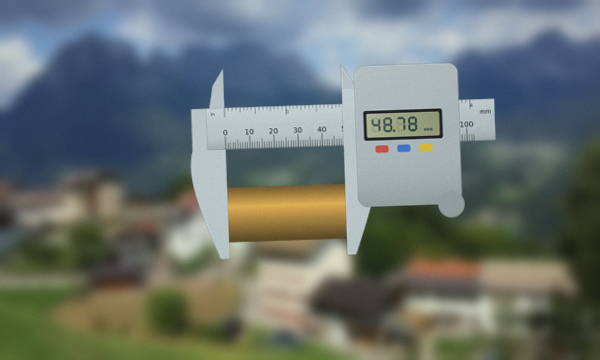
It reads value=48.78 unit=mm
